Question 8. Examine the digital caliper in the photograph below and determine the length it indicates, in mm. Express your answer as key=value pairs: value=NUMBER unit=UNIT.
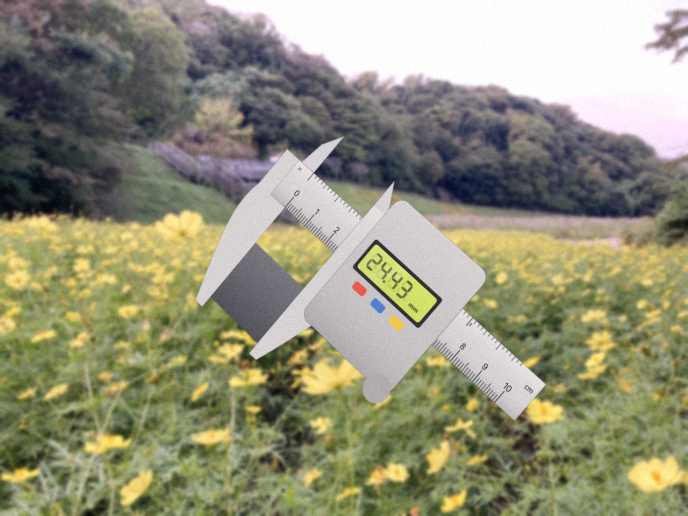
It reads value=24.43 unit=mm
